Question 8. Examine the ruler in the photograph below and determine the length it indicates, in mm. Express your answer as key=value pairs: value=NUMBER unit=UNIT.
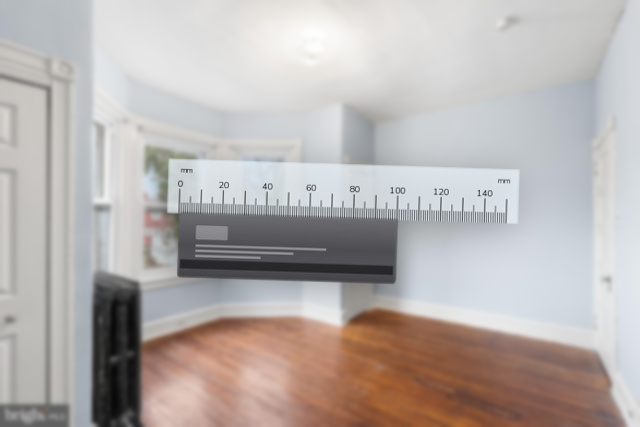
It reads value=100 unit=mm
